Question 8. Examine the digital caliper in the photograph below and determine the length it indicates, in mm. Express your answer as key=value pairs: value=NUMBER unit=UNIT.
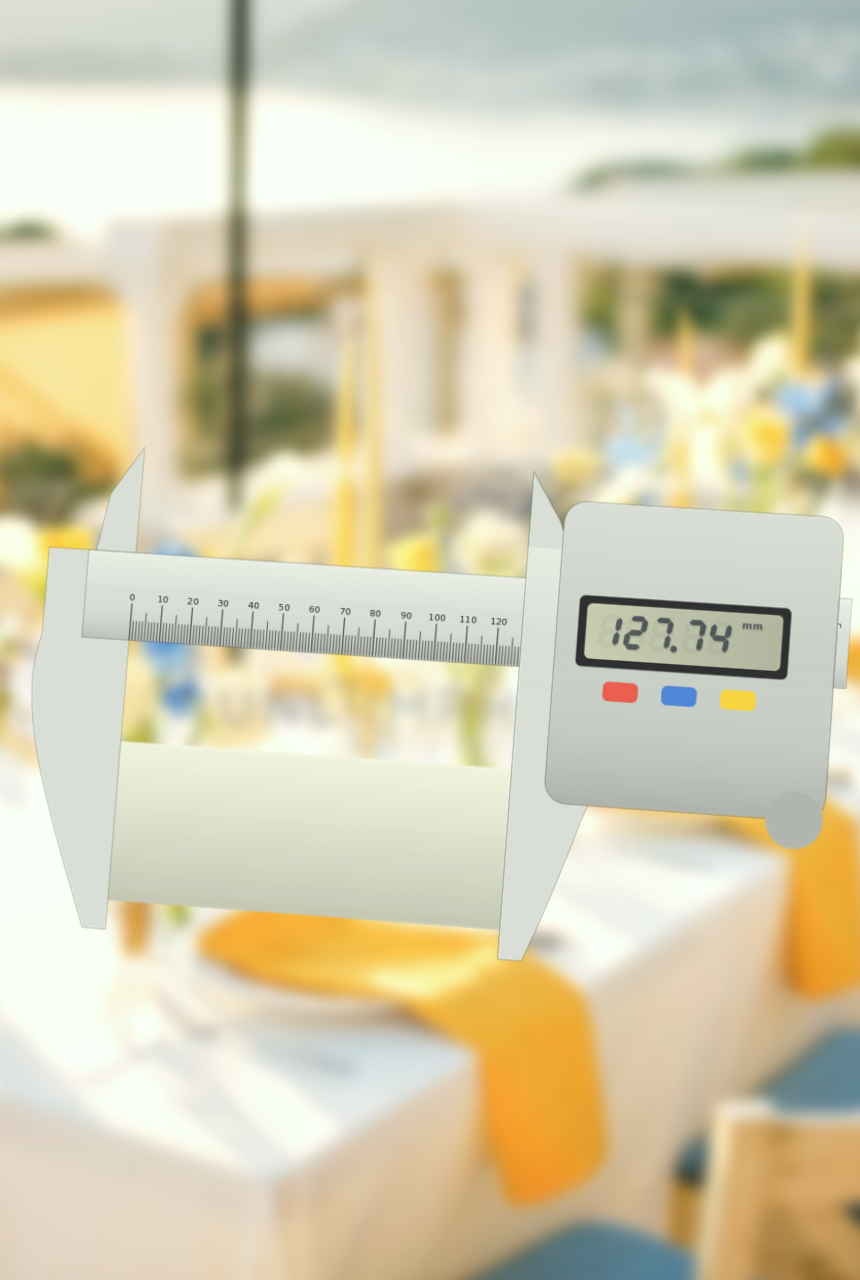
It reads value=127.74 unit=mm
